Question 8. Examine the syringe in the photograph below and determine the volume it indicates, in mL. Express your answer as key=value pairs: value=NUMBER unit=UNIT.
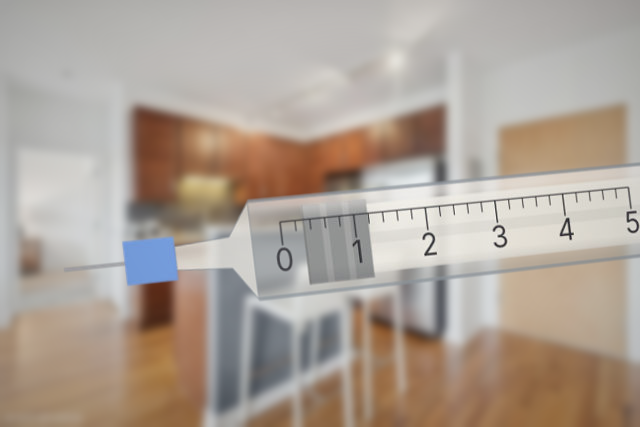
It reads value=0.3 unit=mL
